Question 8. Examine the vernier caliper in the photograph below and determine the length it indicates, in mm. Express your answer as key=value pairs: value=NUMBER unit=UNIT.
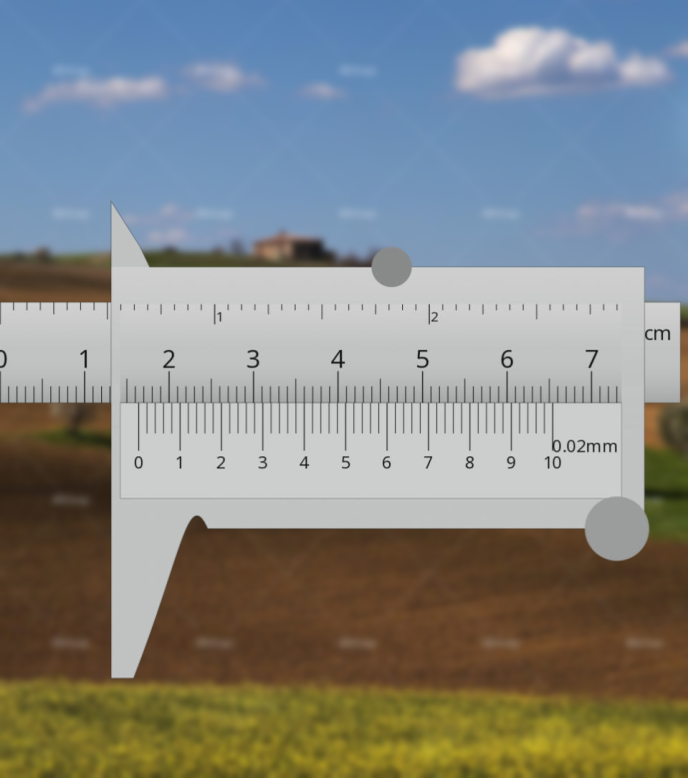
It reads value=16.4 unit=mm
